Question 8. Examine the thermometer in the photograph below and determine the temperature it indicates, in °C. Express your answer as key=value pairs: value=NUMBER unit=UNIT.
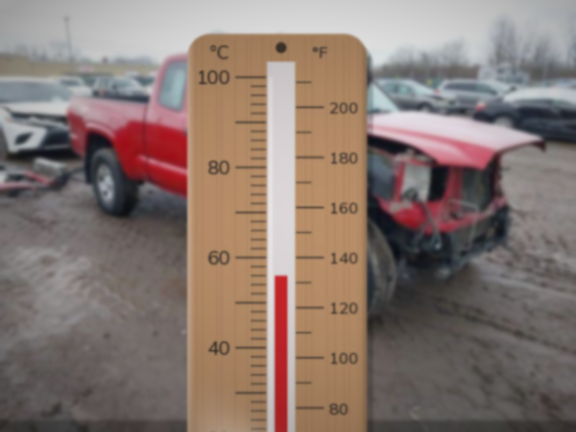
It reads value=56 unit=°C
